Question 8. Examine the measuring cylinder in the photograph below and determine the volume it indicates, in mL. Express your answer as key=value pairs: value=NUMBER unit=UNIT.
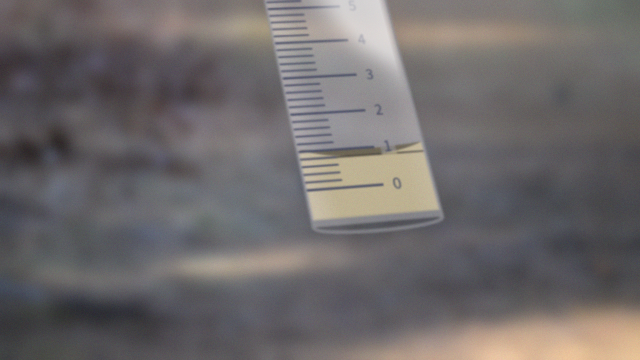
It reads value=0.8 unit=mL
